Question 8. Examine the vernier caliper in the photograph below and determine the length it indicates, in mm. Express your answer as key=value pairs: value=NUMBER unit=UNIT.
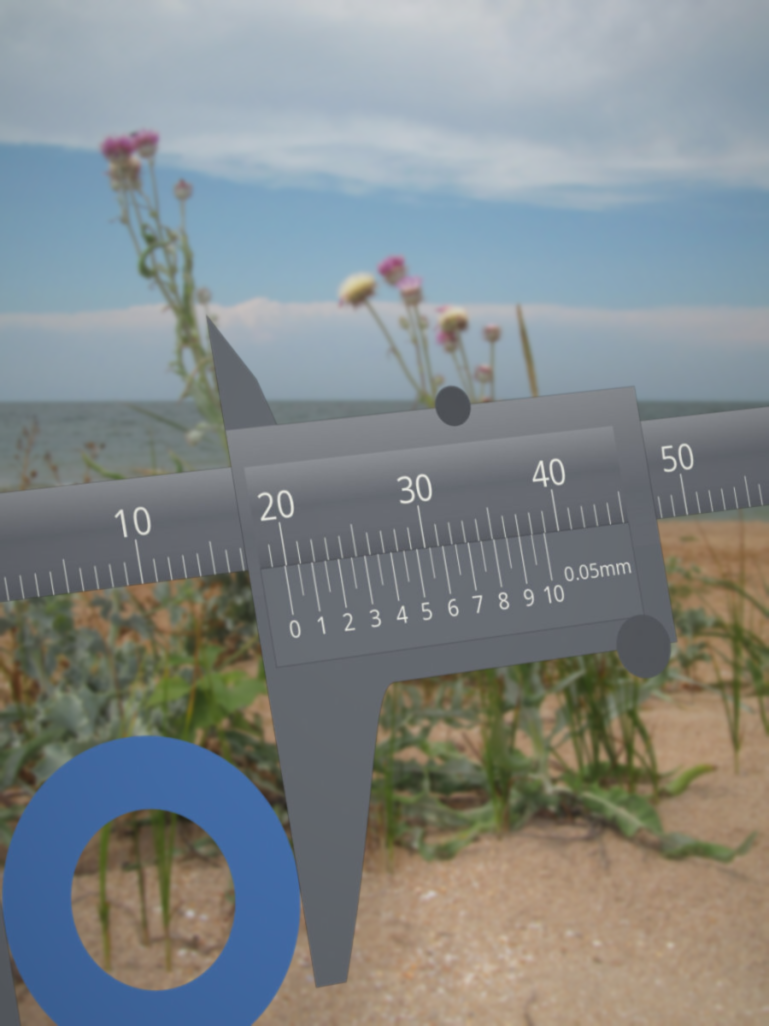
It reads value=19.9 unit=mm
